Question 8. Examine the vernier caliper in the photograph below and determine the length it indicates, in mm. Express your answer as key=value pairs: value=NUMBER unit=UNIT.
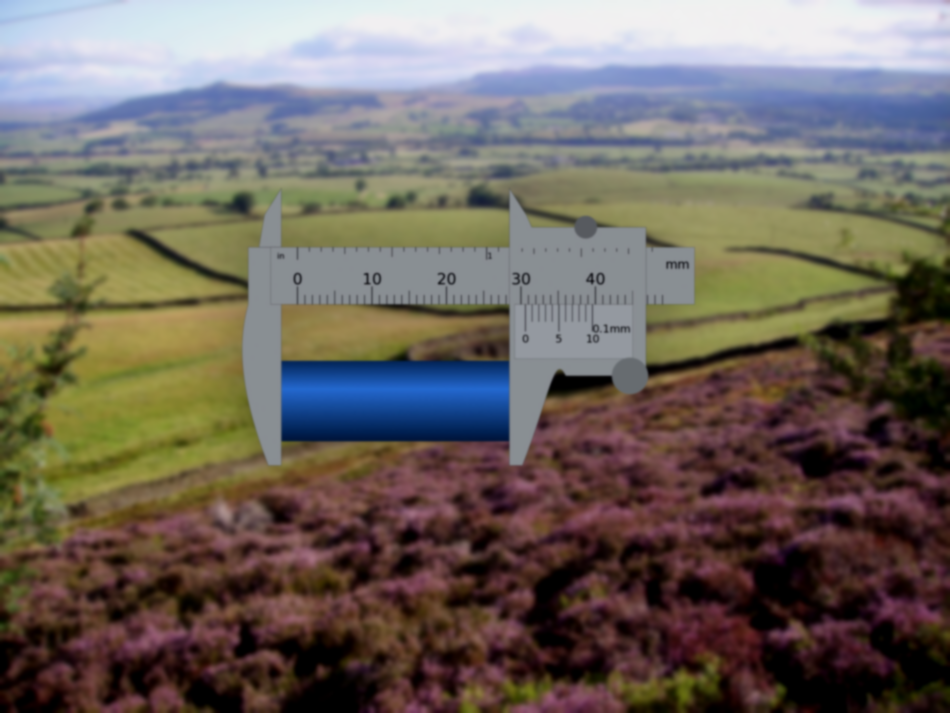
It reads value=30.6 unit=mm
